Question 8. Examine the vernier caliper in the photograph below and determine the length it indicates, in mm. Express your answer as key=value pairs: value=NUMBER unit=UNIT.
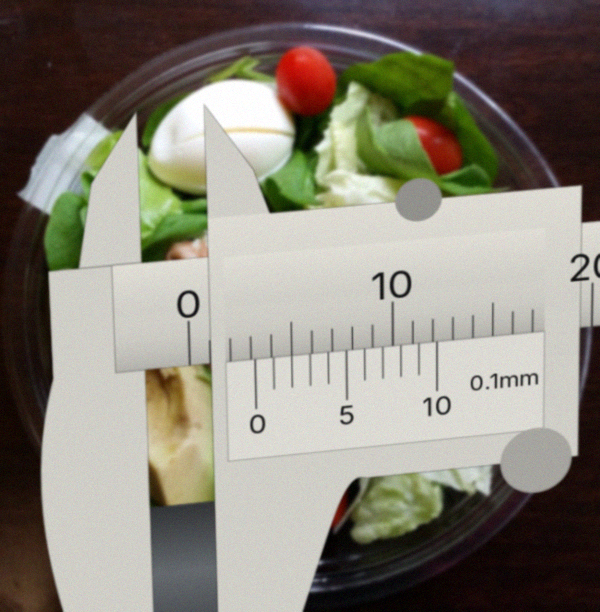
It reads value=3.2 unit=mm
